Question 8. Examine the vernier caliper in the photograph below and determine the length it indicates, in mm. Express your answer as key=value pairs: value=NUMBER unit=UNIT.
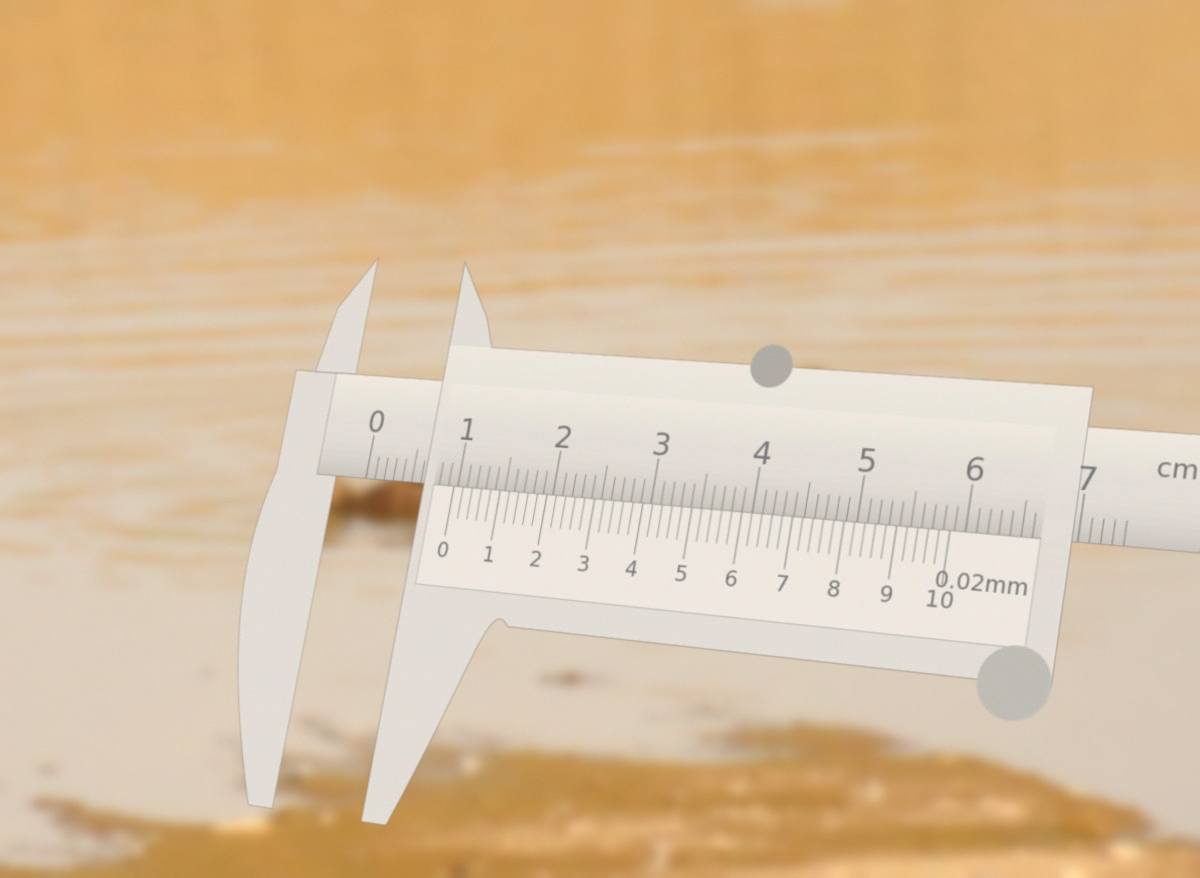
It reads value=9.6 unit=mm
